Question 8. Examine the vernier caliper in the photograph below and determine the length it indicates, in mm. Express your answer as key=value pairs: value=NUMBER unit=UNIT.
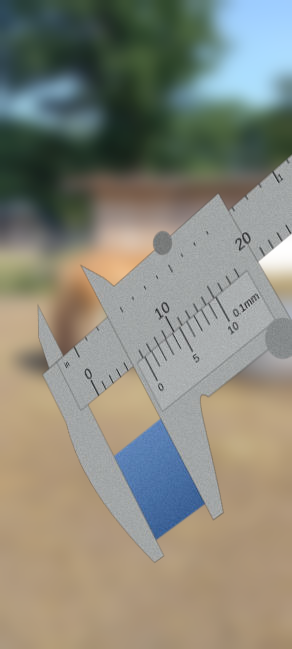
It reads value=6.2 unit=mm
